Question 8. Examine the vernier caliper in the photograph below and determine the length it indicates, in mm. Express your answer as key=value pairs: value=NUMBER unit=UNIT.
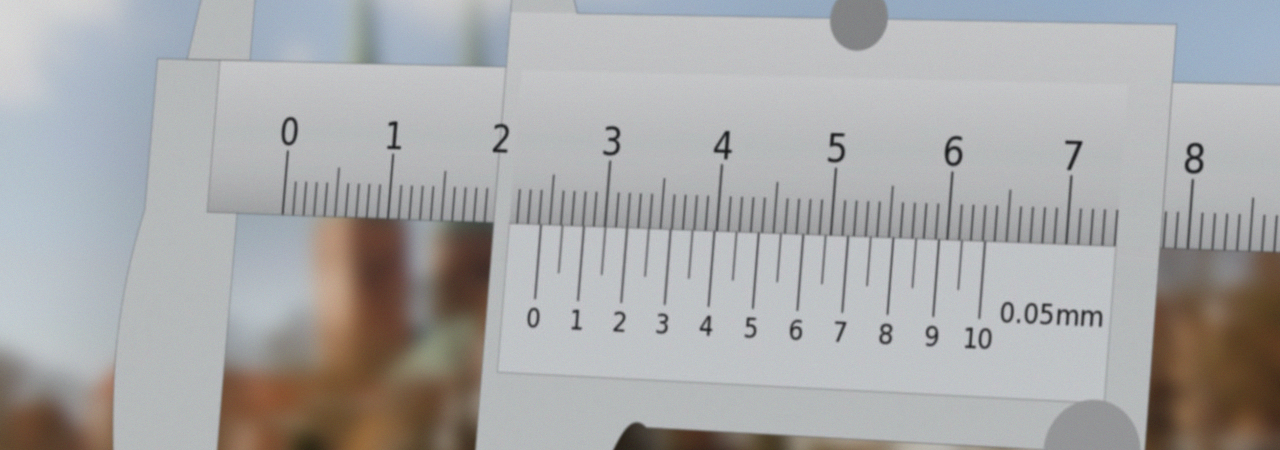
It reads value=24.2 unit=mm
